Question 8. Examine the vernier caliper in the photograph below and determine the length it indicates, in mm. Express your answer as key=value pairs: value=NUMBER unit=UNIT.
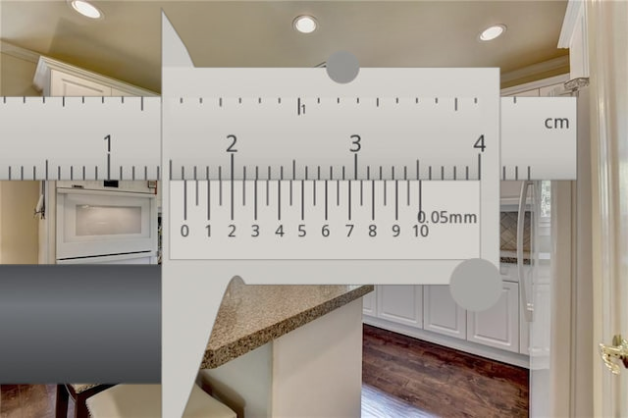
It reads value=16.2 unit=mm
